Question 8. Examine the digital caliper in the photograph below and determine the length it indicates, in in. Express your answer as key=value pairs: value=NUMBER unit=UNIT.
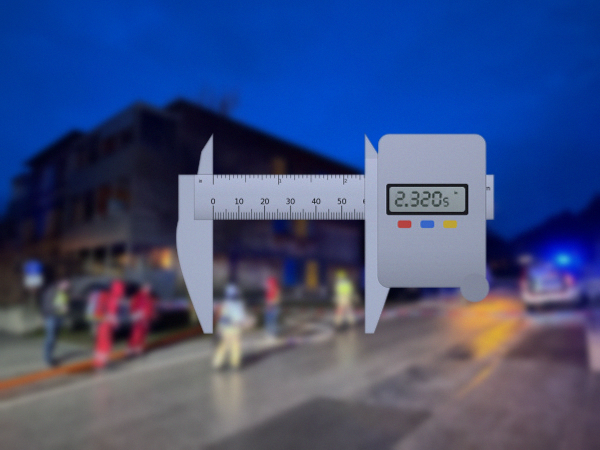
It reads value=2.3205 unit=in
